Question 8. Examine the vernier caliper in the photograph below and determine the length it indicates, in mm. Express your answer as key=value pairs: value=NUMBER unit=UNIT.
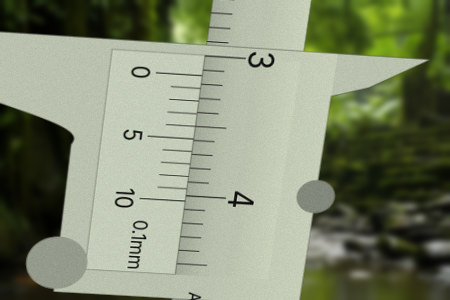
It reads value=31.4 unit=mm
